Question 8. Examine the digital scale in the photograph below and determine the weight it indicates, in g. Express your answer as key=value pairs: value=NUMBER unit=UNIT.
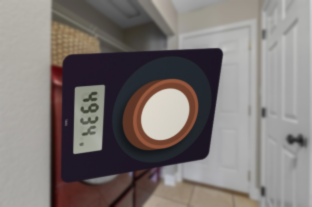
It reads value=4934 unit=g
